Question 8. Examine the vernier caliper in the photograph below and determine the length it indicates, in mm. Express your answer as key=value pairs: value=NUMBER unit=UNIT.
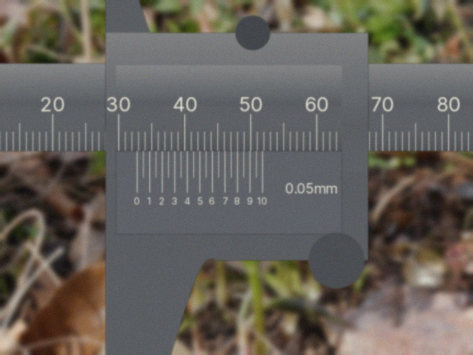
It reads value=32.8 unit=mm
